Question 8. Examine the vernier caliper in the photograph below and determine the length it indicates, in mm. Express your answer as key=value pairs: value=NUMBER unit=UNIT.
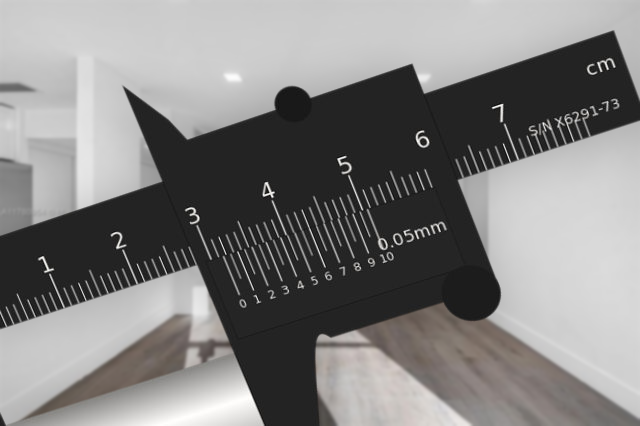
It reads value=31.6 unit=mm
